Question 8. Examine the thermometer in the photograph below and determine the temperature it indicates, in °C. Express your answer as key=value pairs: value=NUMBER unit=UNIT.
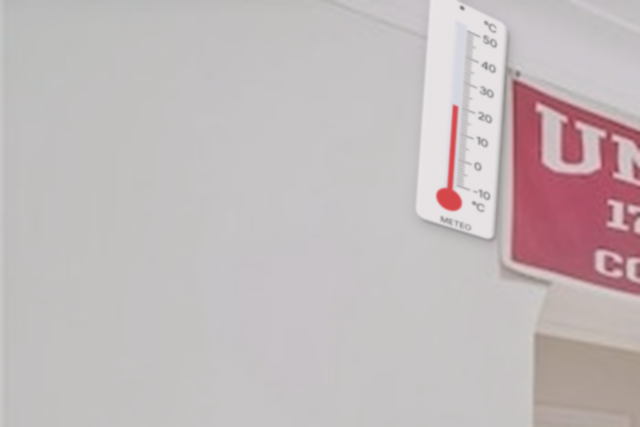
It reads value=20 unit=°C
